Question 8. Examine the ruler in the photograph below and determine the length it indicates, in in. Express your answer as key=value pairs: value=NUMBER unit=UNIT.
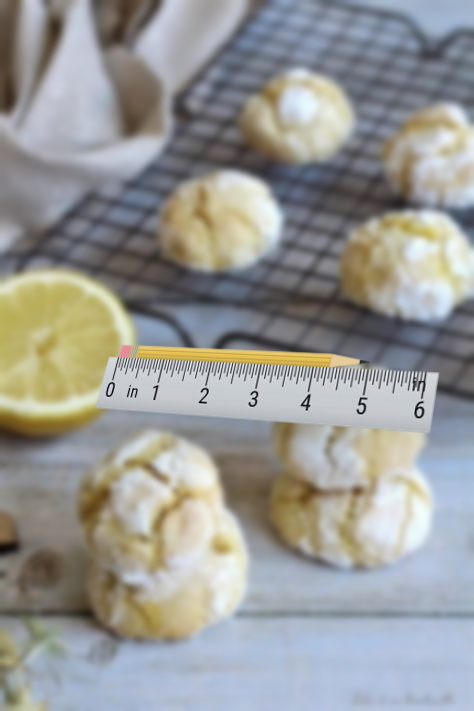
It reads value=5 unit=in
